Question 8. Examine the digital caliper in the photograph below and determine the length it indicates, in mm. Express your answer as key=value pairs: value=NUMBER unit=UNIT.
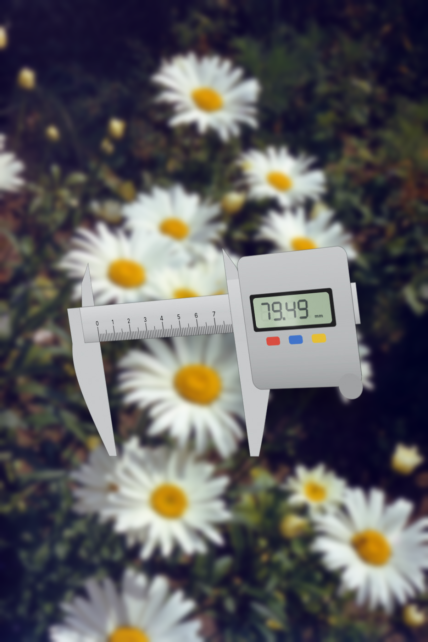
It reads value=79.49 unit=mm
